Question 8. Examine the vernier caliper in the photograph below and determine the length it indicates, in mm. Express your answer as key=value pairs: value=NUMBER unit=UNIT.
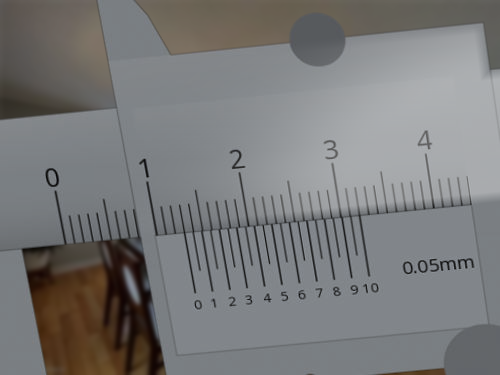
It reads value=13.0 unit=mm
